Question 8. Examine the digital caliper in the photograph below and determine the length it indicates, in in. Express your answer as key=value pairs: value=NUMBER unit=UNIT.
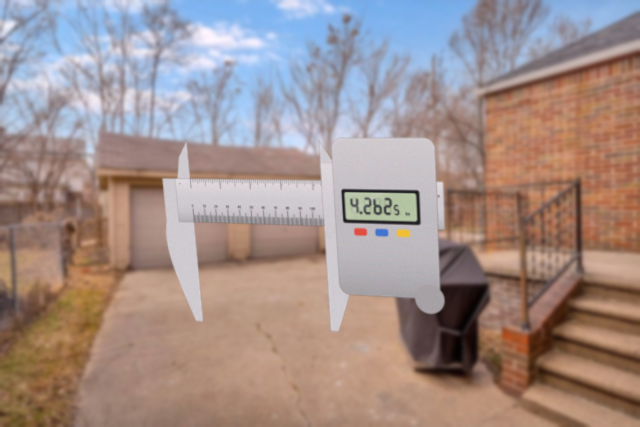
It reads value=4.2625 unit=in
